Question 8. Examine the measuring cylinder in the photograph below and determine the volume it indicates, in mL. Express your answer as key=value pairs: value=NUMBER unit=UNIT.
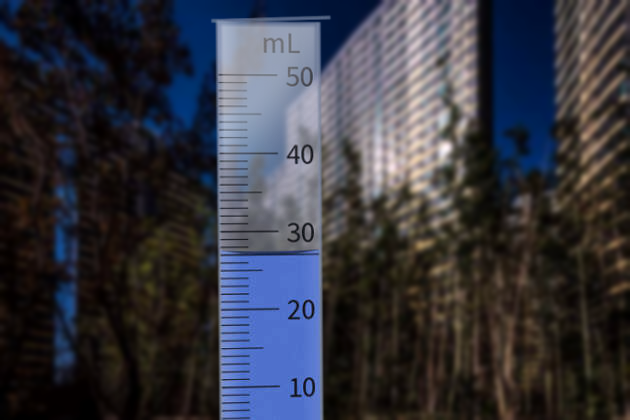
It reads value=27 unit=mL
